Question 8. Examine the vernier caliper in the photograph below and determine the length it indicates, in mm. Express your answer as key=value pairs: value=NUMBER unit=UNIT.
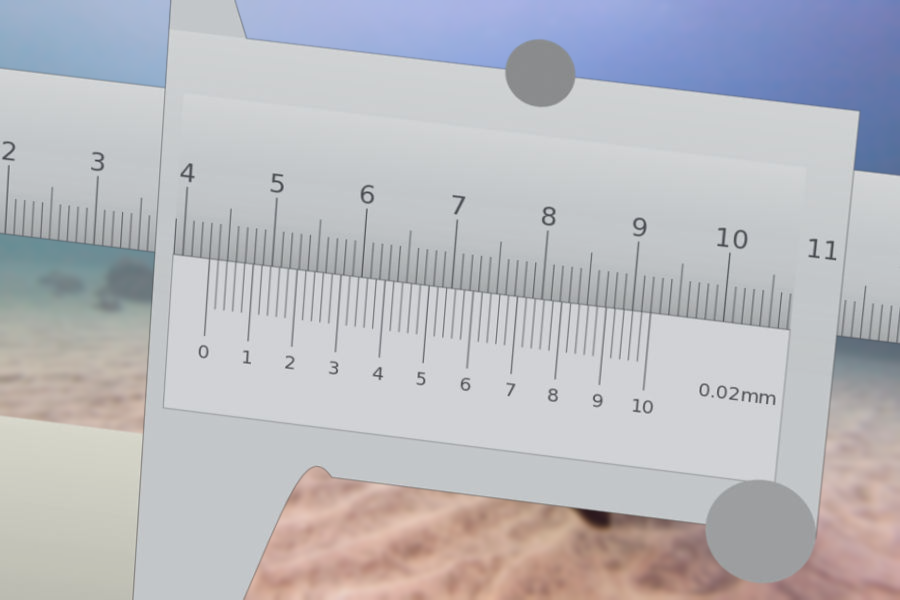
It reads value=43.0 unit=mm
